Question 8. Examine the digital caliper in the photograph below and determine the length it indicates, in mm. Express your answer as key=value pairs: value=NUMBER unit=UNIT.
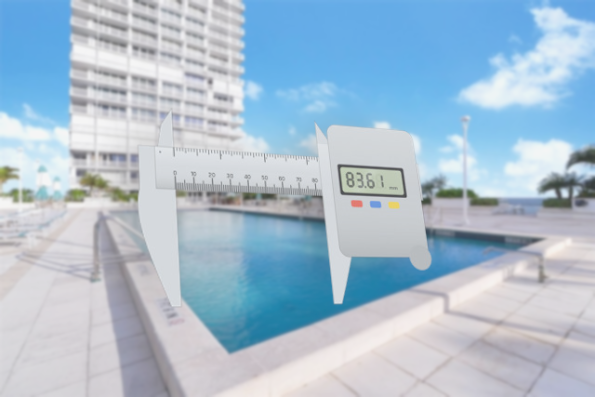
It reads value=83.61 unit=mm
